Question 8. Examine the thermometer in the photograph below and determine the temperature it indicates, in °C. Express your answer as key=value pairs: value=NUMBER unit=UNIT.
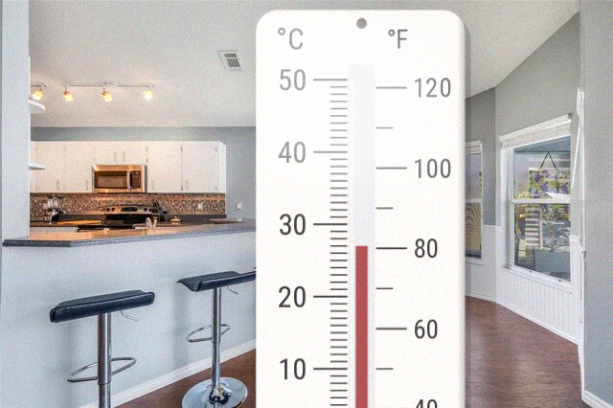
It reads value=27 unit=°C
